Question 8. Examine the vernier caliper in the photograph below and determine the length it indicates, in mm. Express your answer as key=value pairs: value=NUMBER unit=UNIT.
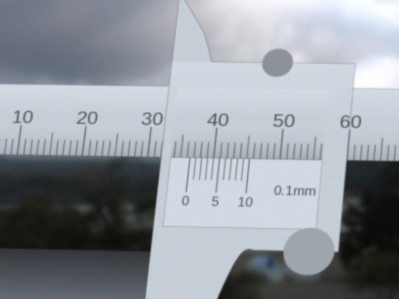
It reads value=36.4 unit=mm
